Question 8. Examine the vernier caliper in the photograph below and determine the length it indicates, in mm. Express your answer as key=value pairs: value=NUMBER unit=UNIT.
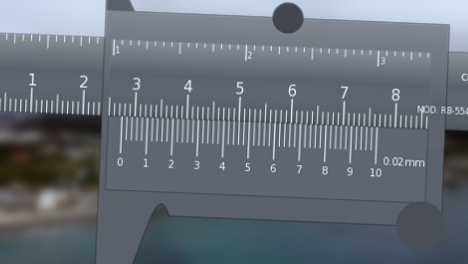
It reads value=27.5 unit=mm
